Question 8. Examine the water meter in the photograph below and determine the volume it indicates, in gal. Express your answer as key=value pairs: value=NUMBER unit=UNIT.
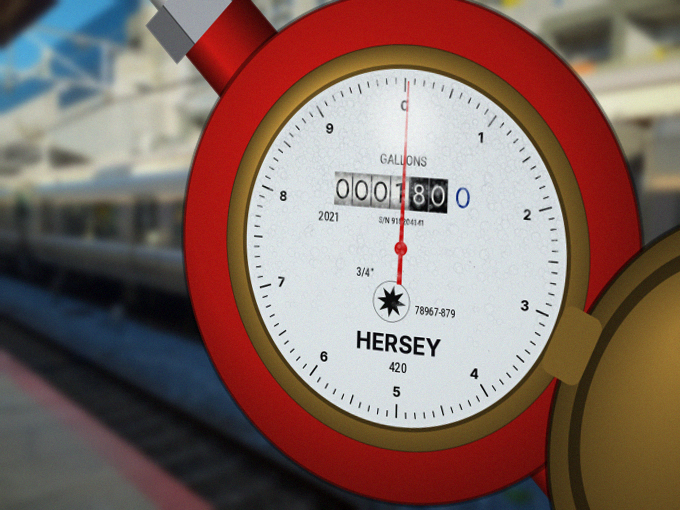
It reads value=1800.0 unit=gal
